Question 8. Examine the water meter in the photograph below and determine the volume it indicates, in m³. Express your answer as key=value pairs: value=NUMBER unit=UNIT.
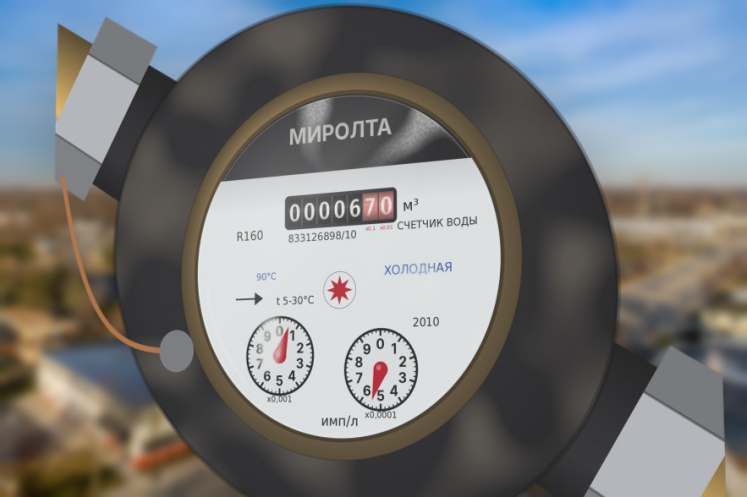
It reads value=6.7005 unit=m³
